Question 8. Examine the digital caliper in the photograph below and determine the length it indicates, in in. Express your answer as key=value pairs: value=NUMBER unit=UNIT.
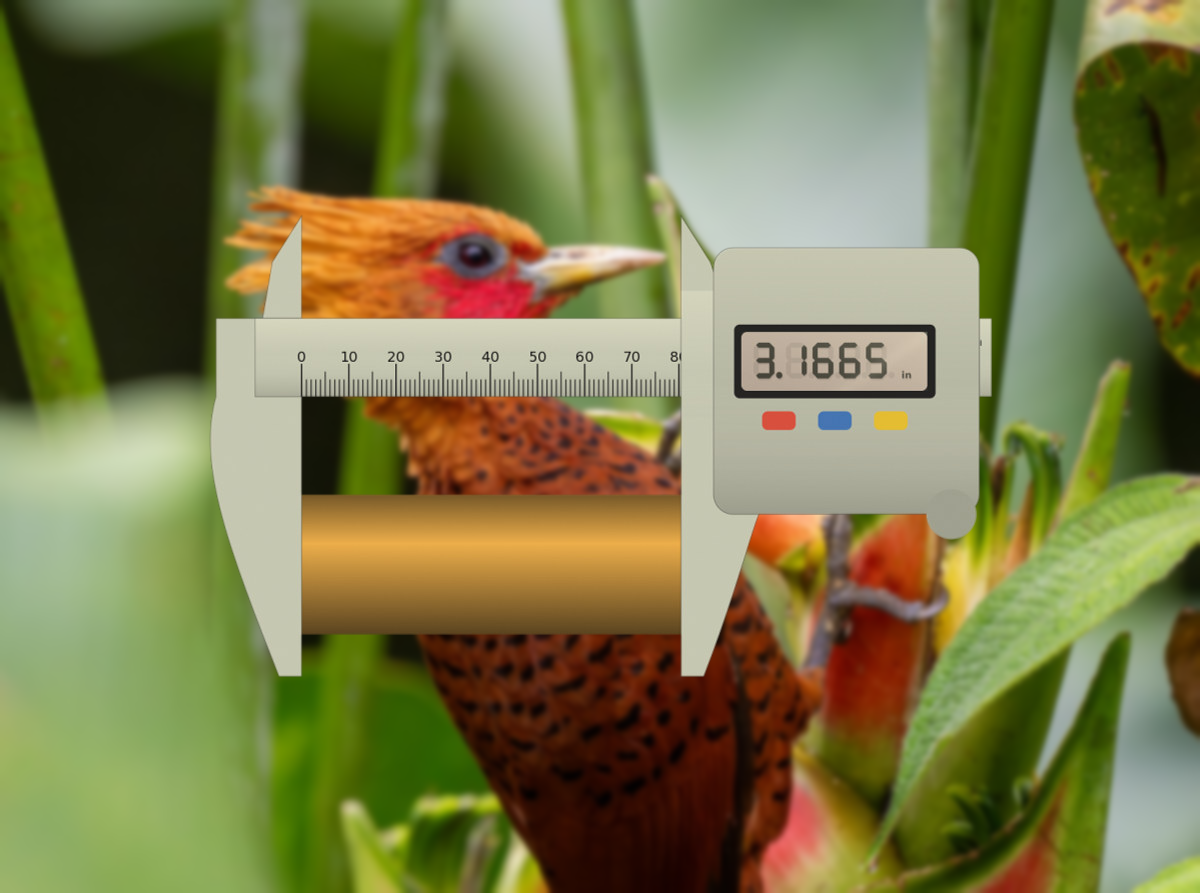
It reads value=3.1665 unit=in
